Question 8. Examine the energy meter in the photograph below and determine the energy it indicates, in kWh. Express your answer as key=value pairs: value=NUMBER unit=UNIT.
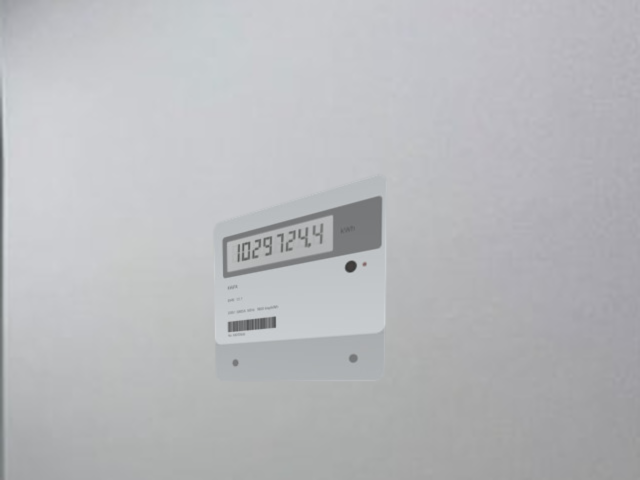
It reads value=1029724.4 unit=kWh
